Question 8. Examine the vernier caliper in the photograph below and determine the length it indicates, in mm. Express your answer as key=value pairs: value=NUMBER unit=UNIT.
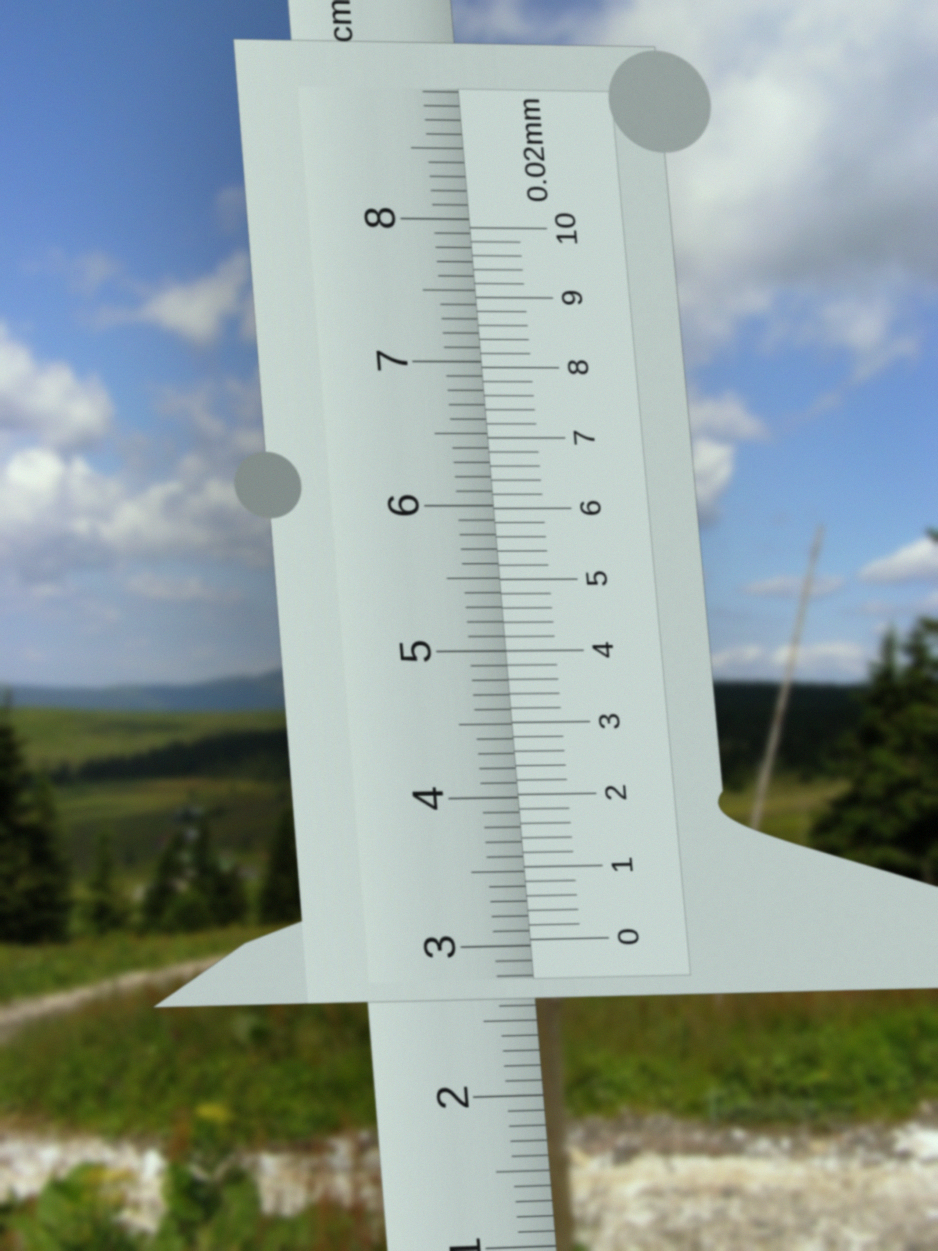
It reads value=30.4 unit=mm
